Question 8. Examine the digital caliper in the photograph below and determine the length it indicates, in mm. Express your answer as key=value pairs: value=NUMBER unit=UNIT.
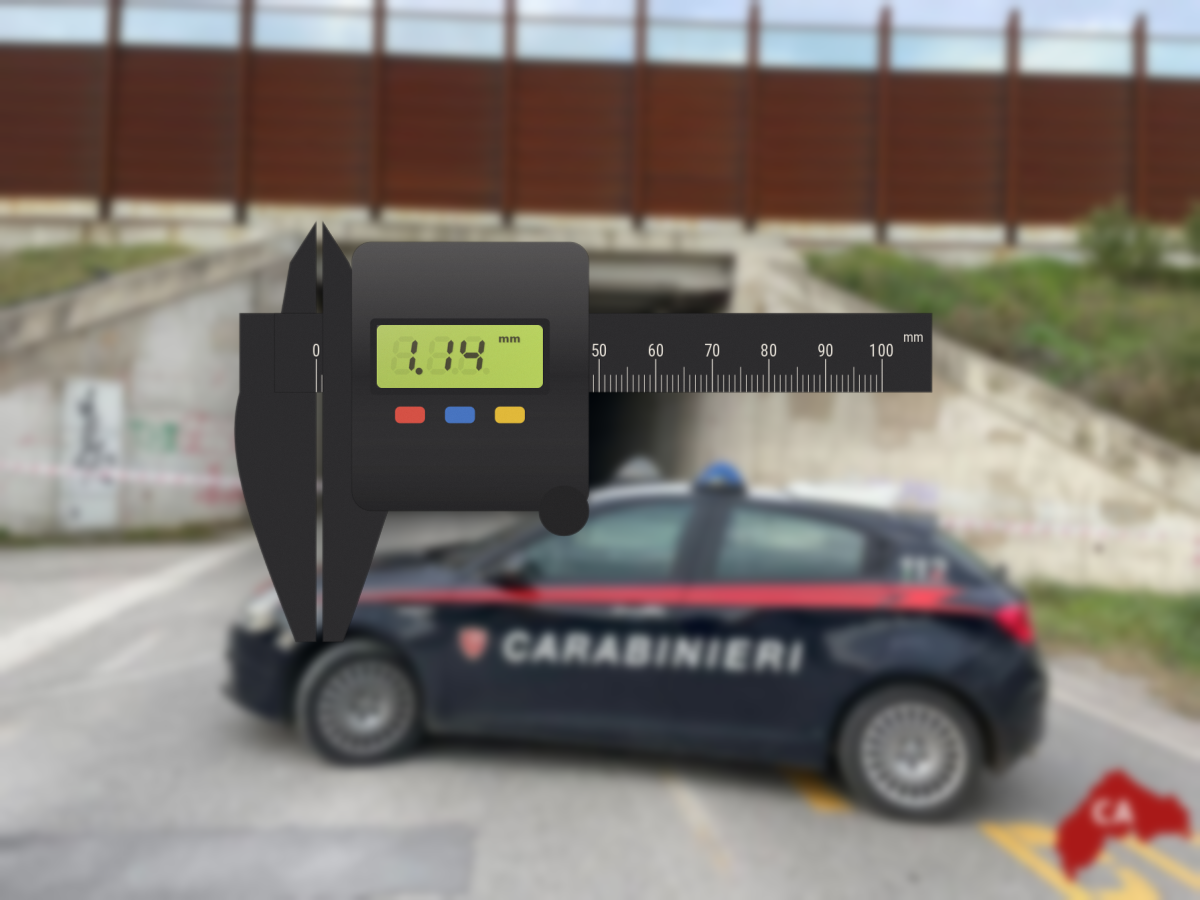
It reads value=1.14 unit=mm
